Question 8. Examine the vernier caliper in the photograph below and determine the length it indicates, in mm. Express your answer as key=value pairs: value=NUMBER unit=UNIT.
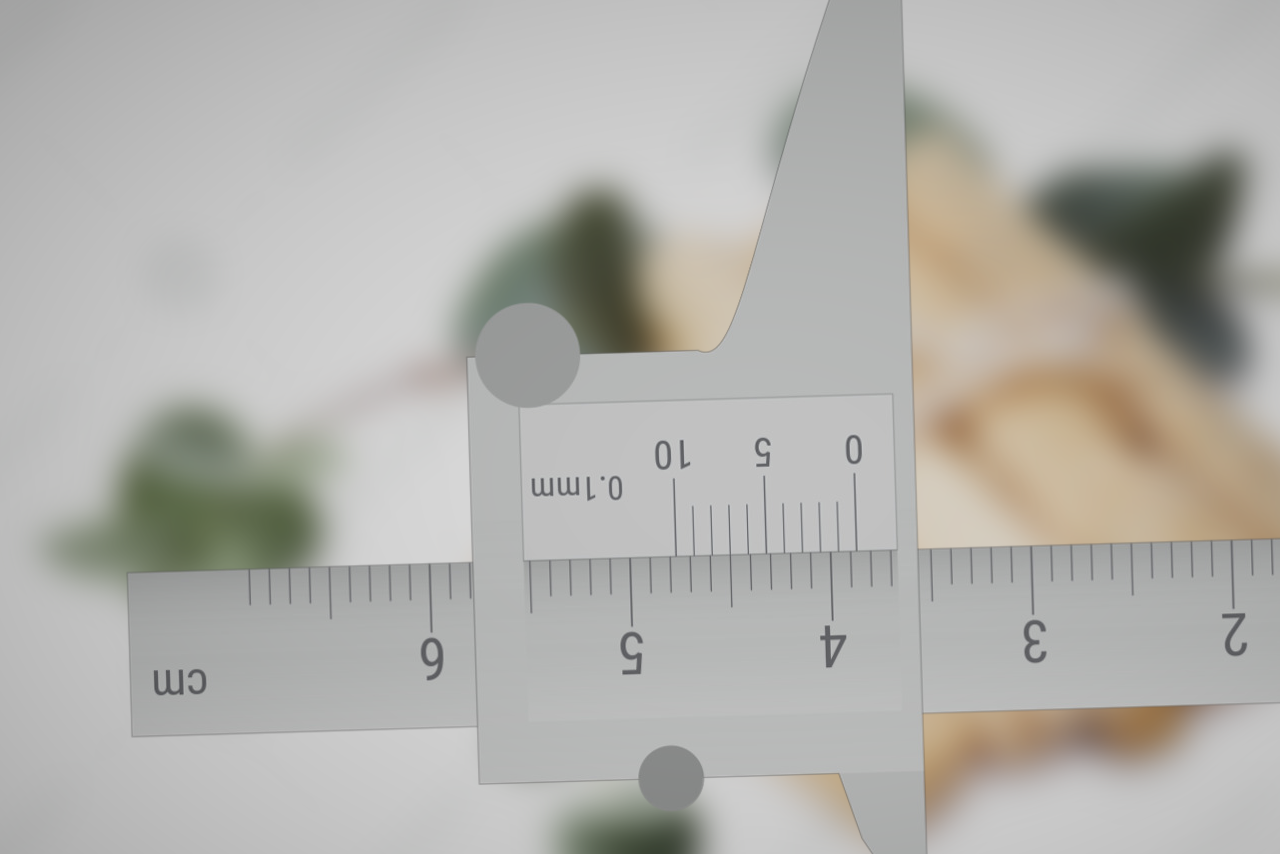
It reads value=38.7 unit=mm
